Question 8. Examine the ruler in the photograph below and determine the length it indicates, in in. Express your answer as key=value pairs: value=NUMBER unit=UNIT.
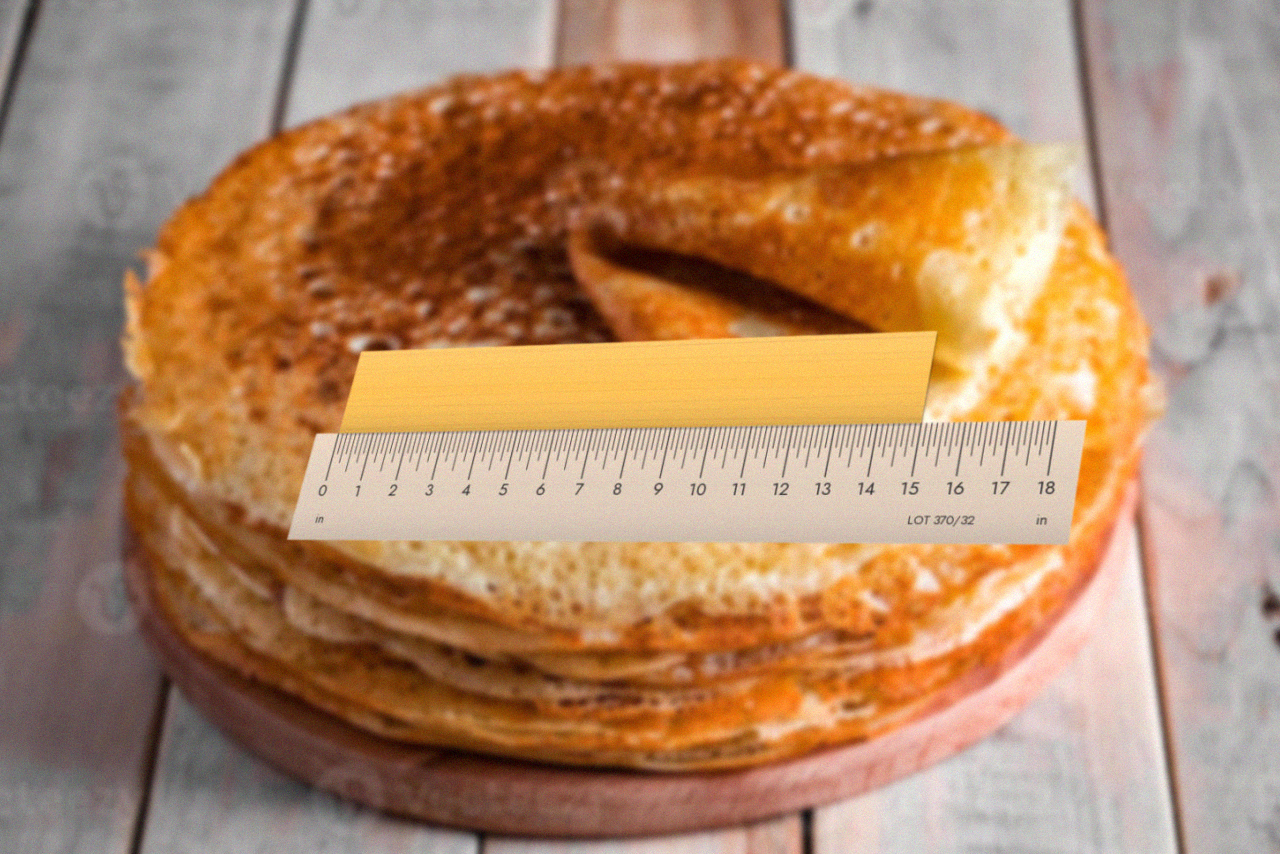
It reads value=15 unit=in
